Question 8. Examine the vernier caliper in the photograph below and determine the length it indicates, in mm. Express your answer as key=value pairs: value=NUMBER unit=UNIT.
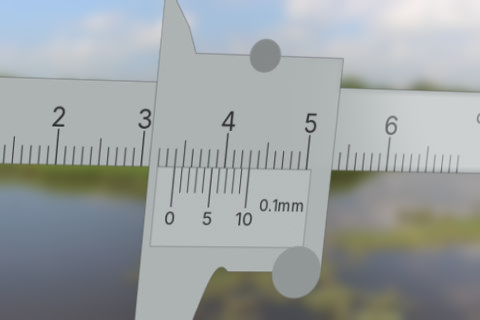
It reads value=34.0 unit=mm
